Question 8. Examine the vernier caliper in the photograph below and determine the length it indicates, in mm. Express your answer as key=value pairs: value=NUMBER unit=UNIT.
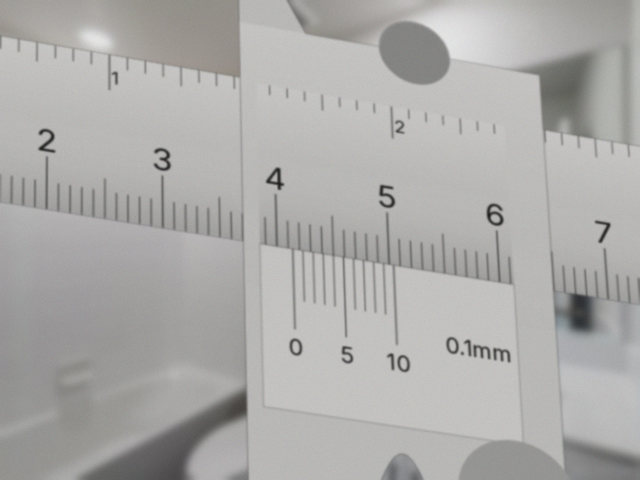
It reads value=41.4 unit=mm
